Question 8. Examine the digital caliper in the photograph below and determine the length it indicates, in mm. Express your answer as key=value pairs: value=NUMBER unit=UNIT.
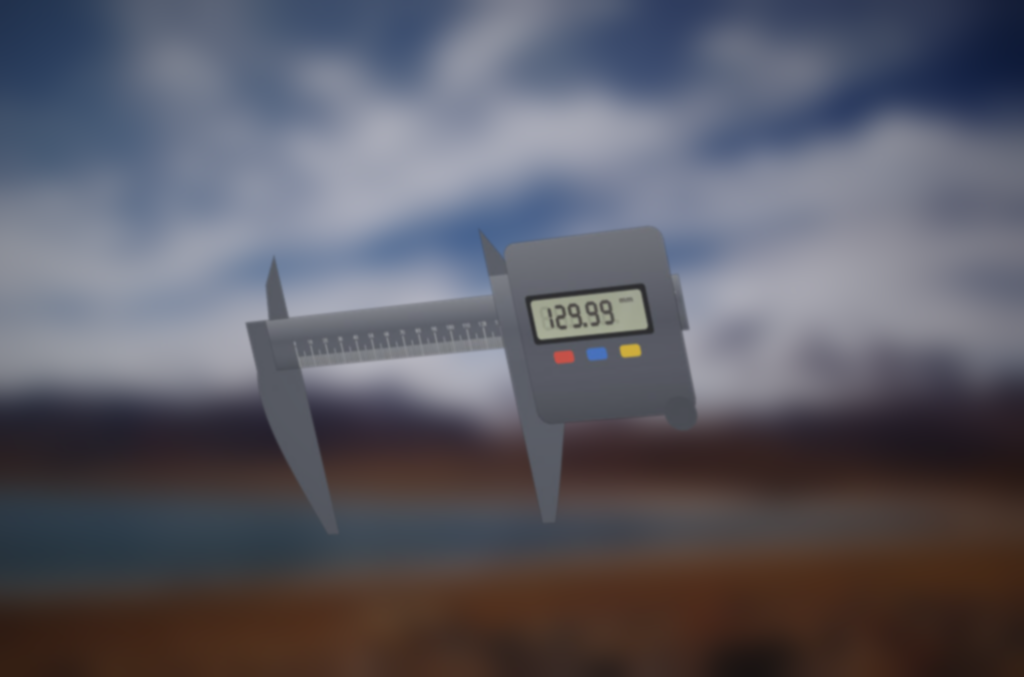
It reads value=129.99 unit=mm
